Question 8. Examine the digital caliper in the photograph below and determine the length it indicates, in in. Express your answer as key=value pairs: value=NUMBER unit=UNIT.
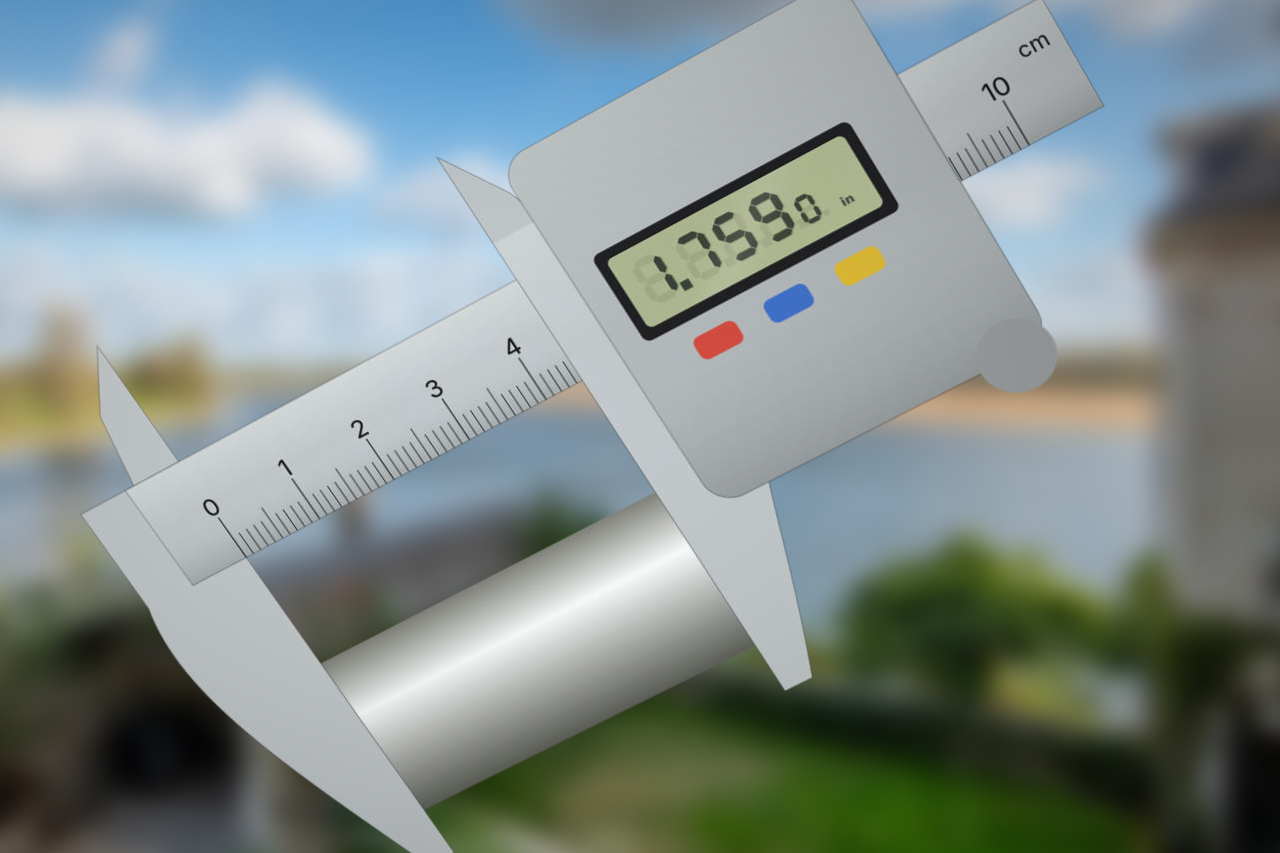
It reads value=1.7590 unit=in
